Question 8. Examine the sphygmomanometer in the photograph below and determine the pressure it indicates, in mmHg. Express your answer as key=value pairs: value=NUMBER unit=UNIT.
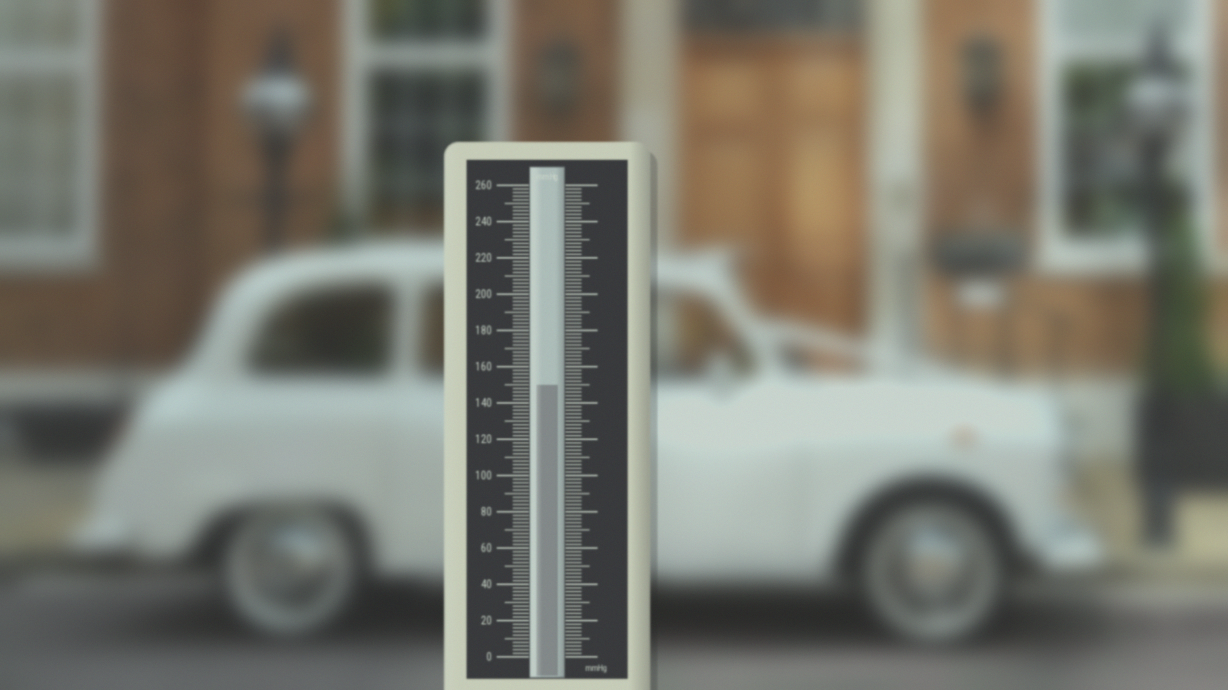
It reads value=150 unit=mmHg
